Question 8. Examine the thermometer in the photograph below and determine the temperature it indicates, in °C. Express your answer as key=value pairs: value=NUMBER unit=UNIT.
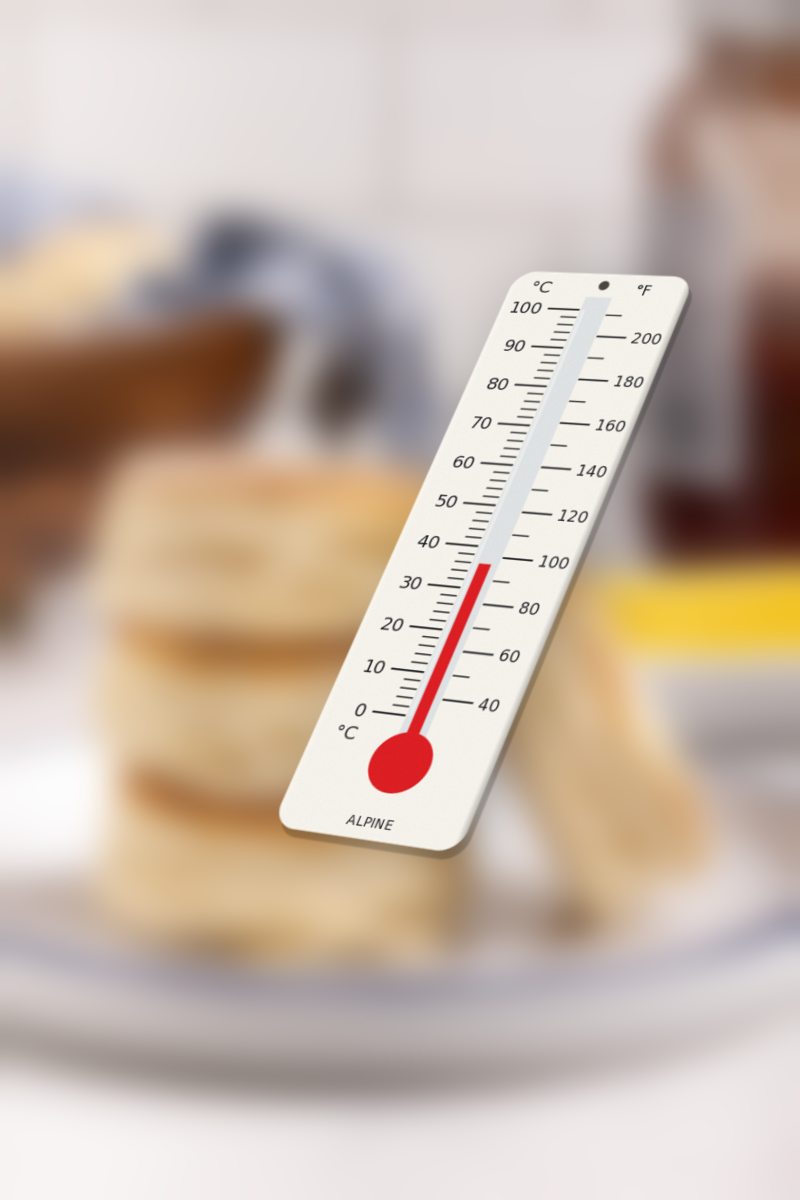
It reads value=36 unit=°C
